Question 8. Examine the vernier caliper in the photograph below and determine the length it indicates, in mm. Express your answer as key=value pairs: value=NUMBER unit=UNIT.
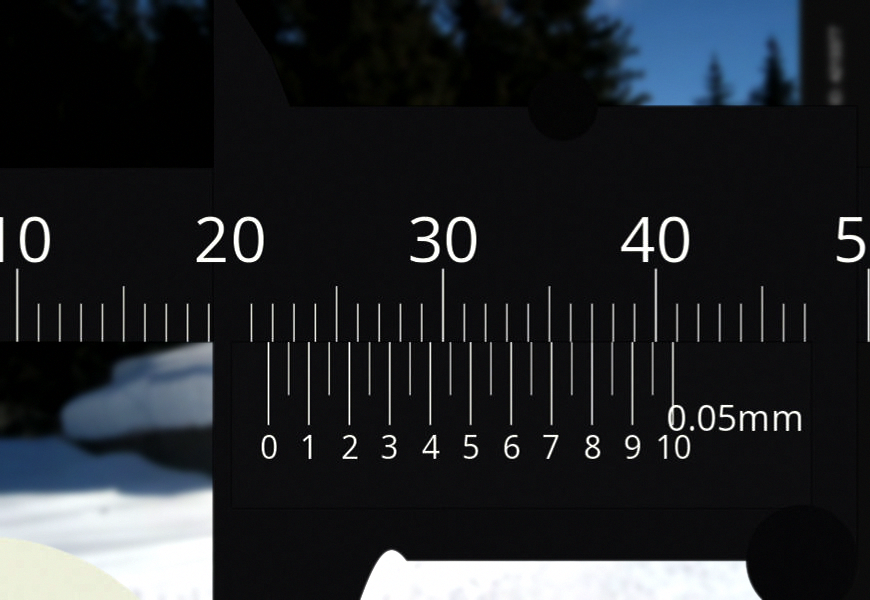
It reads value=21.8 unit=mm
